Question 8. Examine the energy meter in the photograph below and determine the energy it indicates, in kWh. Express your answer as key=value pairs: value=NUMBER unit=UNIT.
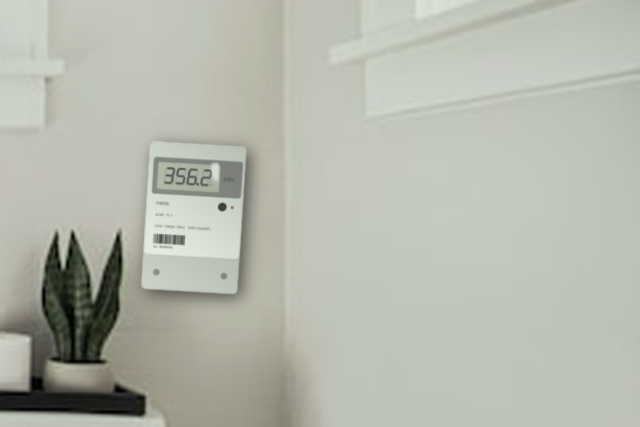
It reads value=356.2 unit=kWh
